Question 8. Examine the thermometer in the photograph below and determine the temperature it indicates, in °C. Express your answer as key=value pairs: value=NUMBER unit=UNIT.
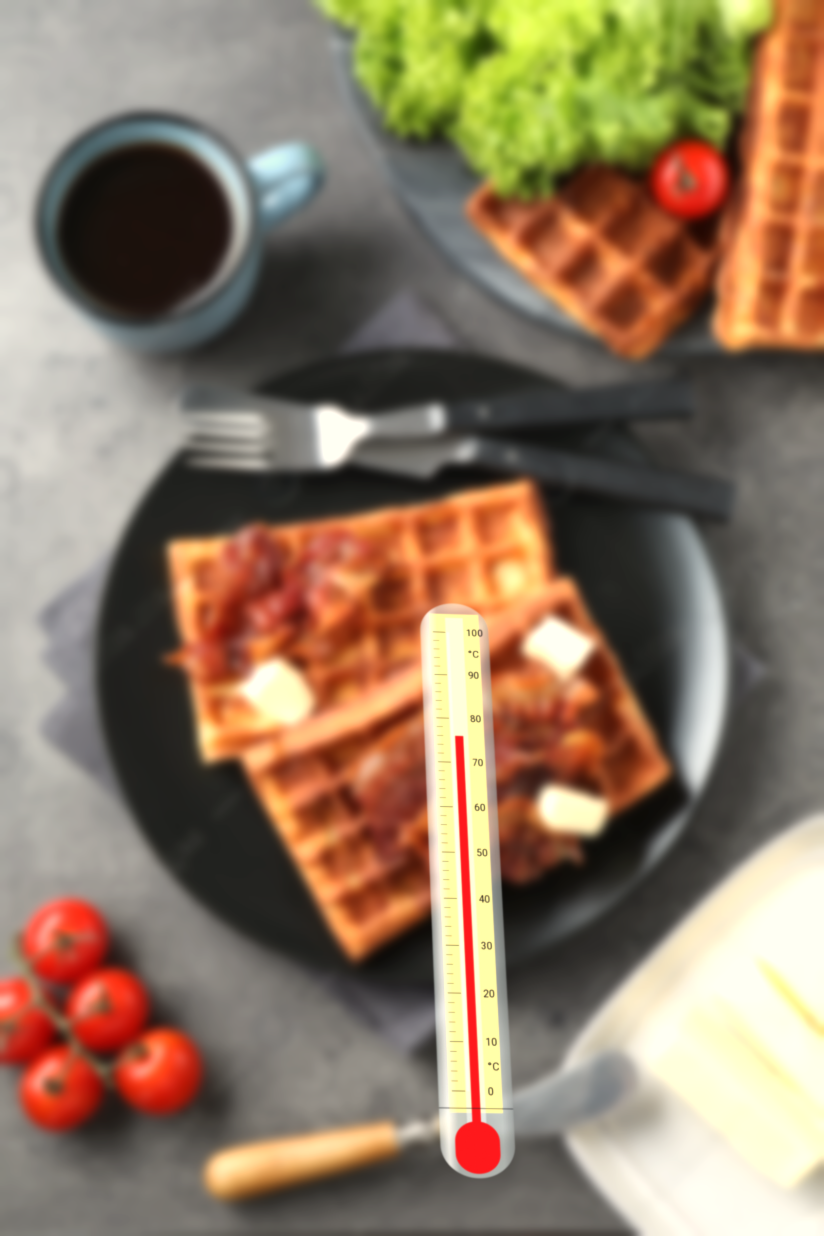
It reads value=76 unit=°C
